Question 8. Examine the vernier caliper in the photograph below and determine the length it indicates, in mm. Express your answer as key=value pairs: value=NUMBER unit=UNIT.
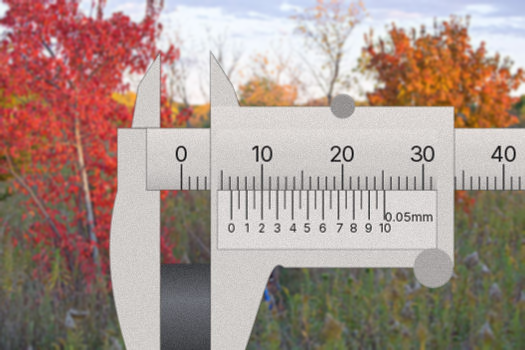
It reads value=6.2 unit=mm
